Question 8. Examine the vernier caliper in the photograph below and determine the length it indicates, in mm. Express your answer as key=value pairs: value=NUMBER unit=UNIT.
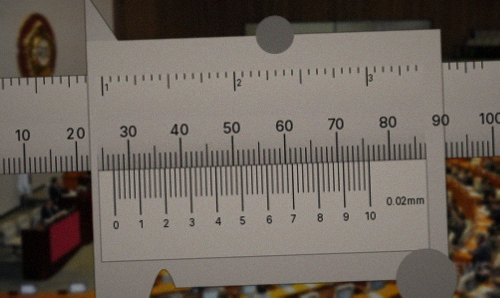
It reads value=27.0 unit=mm
